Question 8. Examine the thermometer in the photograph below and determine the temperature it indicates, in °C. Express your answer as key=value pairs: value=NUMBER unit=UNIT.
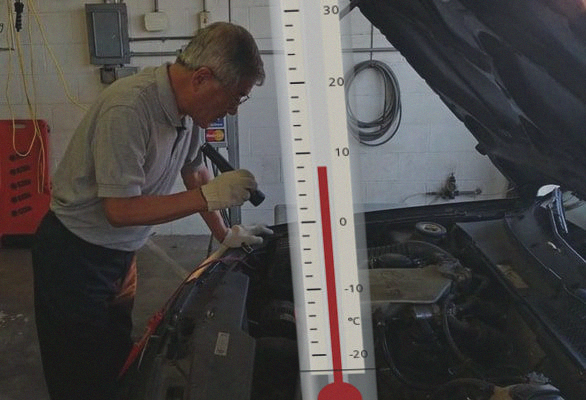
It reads value=8 unit=°C
